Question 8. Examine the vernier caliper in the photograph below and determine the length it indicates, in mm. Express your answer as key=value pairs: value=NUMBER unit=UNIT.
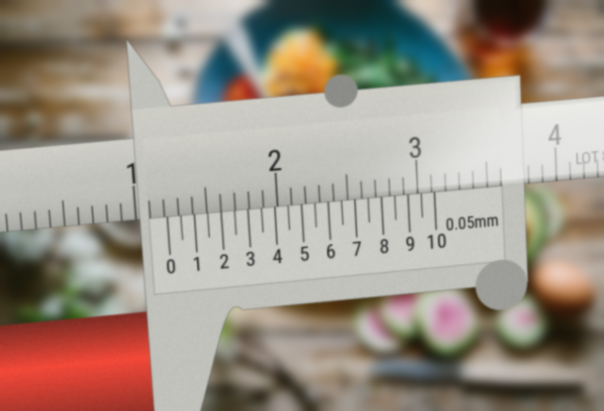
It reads value=12.2 unit=mm
